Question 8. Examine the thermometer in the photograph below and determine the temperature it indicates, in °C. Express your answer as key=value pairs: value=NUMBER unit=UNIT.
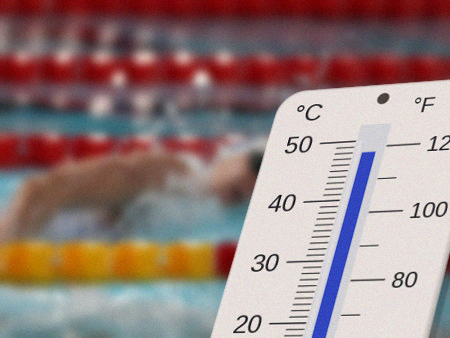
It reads value=48 unit=°C
